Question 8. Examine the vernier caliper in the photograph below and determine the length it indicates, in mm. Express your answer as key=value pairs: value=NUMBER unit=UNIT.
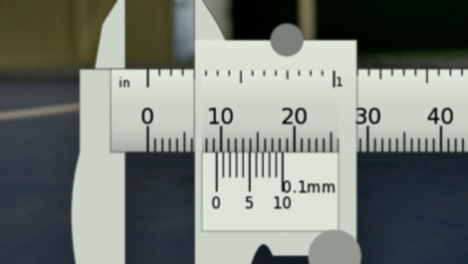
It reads value=9.4 unit=mm
